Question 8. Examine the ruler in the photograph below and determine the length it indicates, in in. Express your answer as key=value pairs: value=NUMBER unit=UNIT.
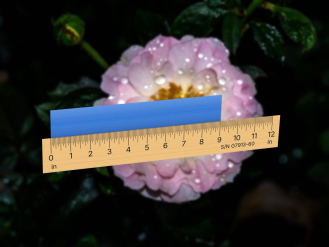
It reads value=9 unit=in
